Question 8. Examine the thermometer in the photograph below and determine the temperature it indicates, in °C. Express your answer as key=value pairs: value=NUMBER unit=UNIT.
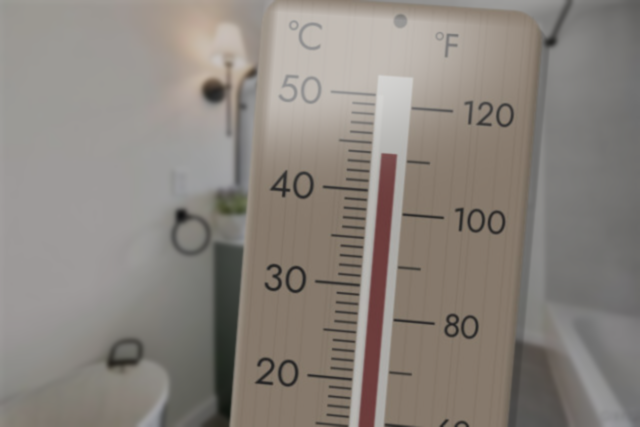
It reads value=44 unit=°C
